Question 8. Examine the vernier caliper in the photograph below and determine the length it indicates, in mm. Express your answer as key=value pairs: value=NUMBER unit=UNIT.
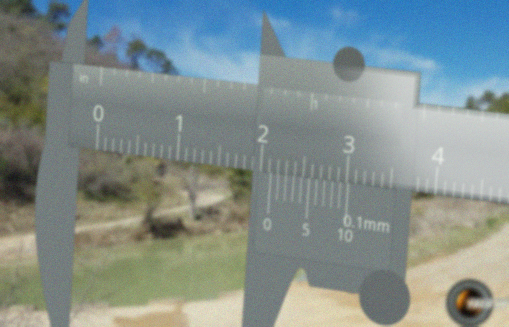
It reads value=21.2 unit=mm
